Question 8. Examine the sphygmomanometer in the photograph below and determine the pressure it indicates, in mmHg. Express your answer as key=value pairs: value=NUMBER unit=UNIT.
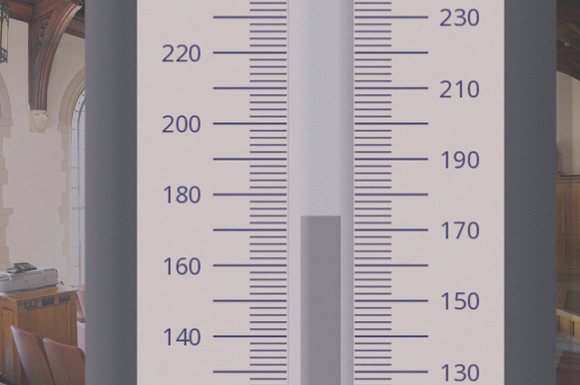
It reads value=174 unit=mmHg
